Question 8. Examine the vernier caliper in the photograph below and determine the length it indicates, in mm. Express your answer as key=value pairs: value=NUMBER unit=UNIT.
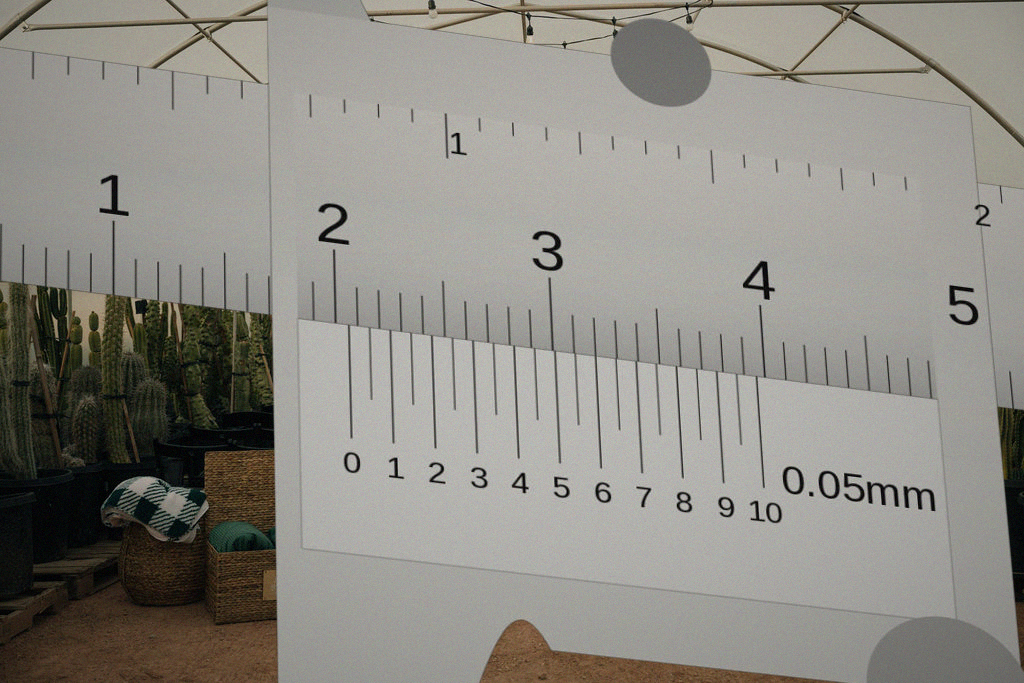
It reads value=20.6 unit=mm
